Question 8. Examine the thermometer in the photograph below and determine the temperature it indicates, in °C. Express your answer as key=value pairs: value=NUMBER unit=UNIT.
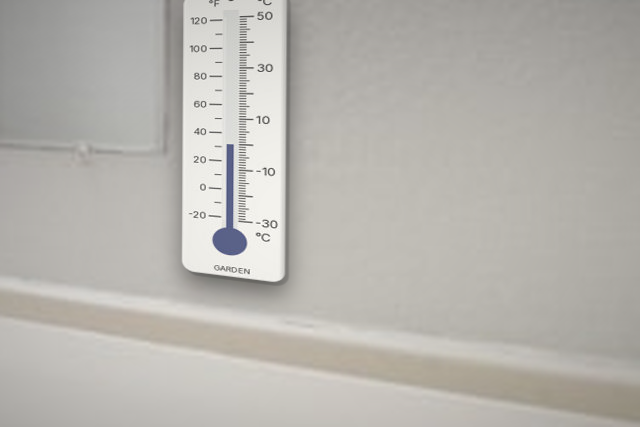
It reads value=0 unit=°C
